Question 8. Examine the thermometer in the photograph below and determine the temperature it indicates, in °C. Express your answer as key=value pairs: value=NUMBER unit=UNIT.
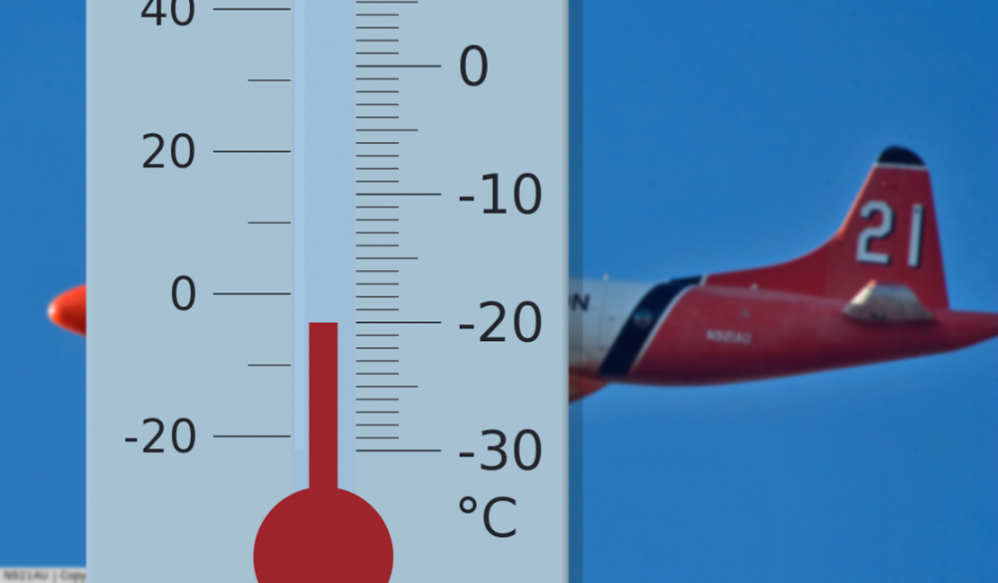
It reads value=-20 unit=°C
